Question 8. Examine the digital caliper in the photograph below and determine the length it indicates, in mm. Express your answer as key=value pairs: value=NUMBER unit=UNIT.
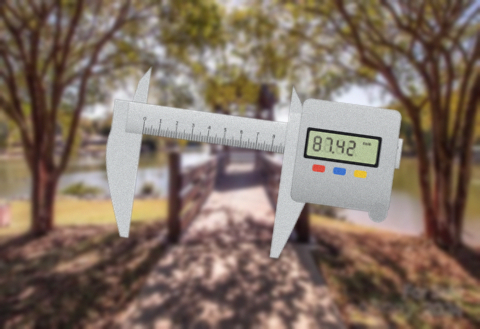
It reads value=87.42 unit=mm
